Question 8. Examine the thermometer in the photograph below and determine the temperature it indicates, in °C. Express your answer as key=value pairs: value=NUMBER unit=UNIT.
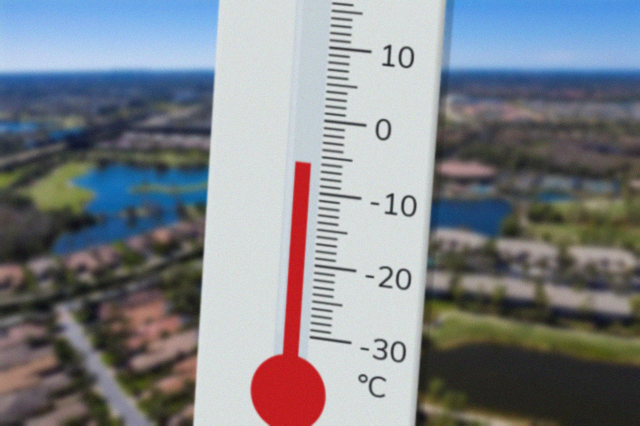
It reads value=-6 unit=°C
